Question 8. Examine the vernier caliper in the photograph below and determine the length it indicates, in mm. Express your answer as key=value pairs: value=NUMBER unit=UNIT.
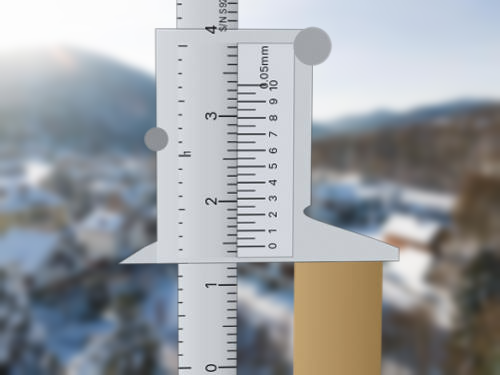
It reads value=14.6 unit=mm
